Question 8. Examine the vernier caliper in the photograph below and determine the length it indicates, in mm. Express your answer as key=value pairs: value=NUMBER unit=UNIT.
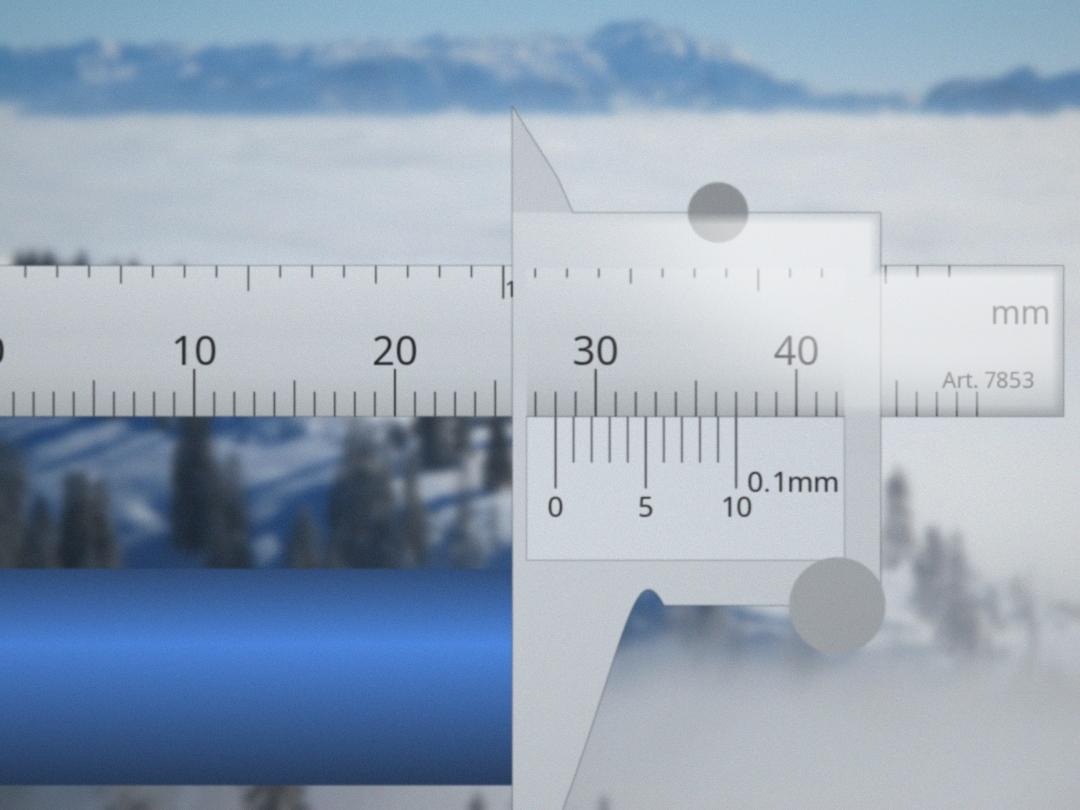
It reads value=28.0 unit=mm
